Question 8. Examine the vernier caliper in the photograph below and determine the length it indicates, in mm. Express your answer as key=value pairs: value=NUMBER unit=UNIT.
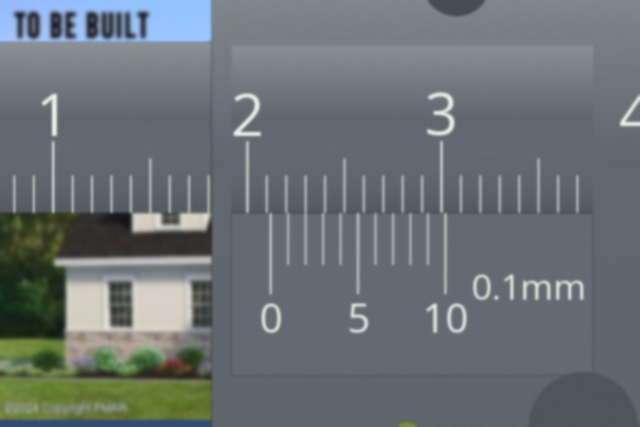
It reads value=21.2 unit=mm
